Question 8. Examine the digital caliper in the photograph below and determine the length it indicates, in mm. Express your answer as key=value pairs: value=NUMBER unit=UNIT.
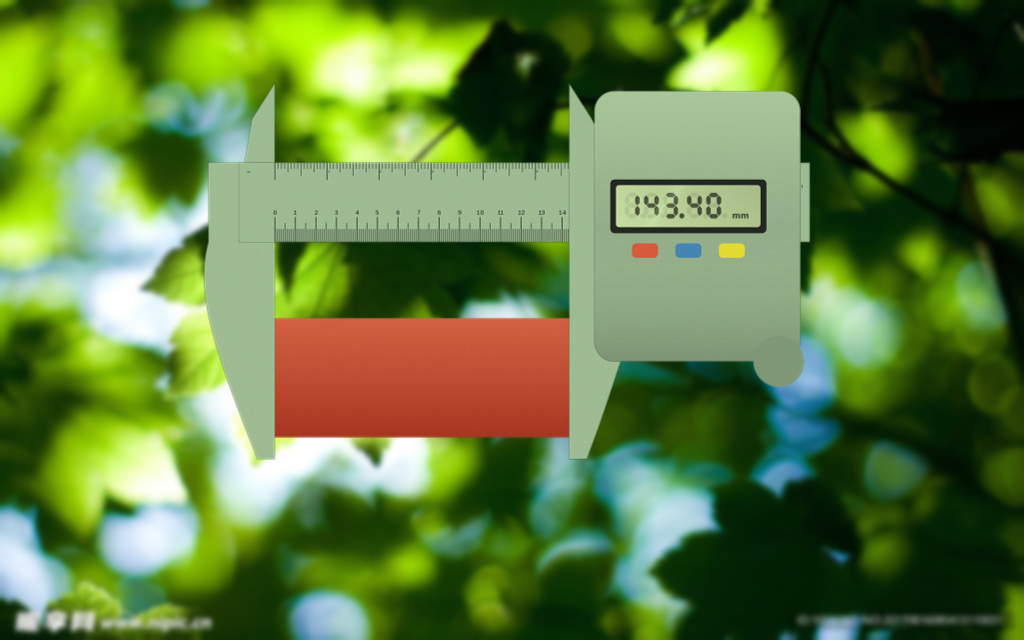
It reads value=143.40 unit=mm
